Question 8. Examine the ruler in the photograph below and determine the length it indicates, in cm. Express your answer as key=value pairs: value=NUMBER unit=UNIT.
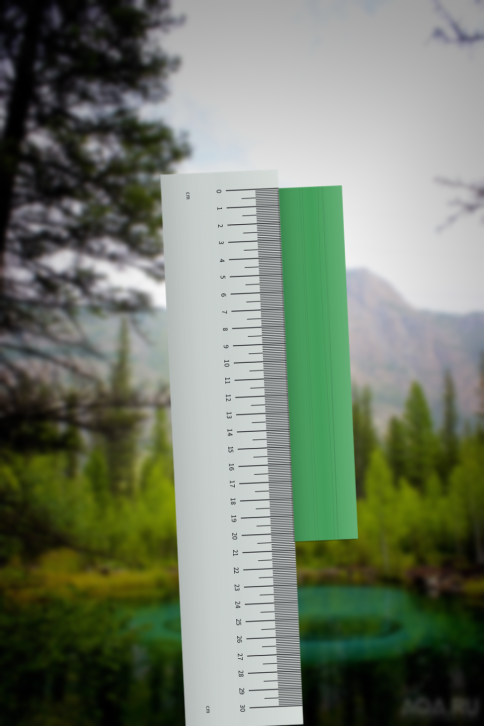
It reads value=20.5 unit=cm
